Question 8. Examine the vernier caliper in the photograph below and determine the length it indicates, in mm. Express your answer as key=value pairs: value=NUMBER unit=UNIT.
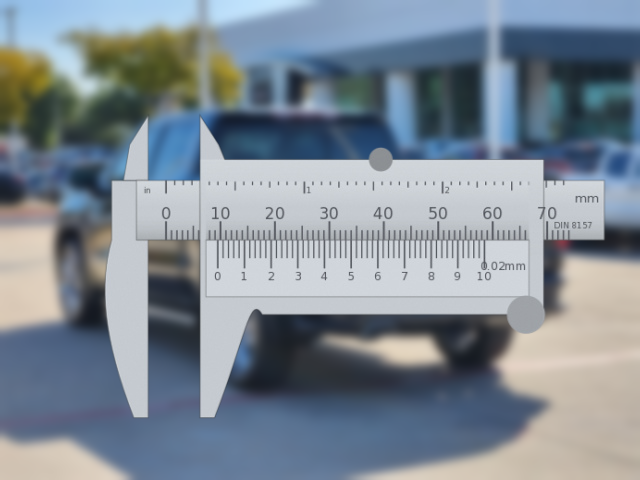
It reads value=9.5 unit=mm
